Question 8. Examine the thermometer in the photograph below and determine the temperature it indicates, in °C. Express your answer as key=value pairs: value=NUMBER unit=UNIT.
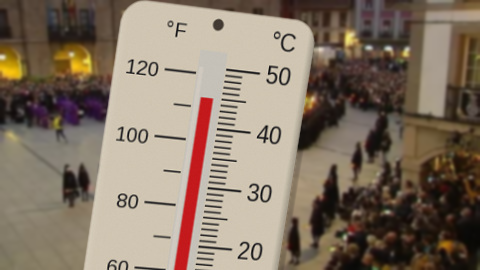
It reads value=45 unit=°C
